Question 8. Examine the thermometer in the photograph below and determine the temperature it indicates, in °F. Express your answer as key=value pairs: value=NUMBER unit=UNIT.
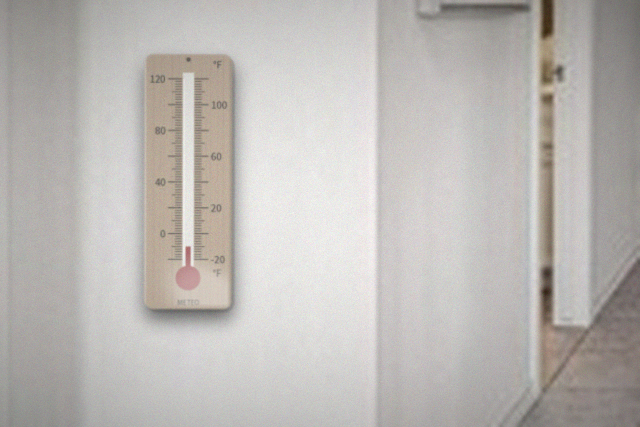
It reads value=-10 unit=°F
